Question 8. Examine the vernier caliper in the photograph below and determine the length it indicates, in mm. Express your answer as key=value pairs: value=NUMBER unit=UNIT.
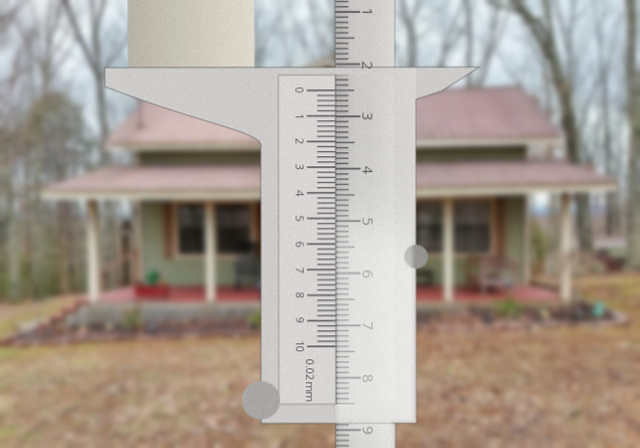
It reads value=25.0 unit=mm
